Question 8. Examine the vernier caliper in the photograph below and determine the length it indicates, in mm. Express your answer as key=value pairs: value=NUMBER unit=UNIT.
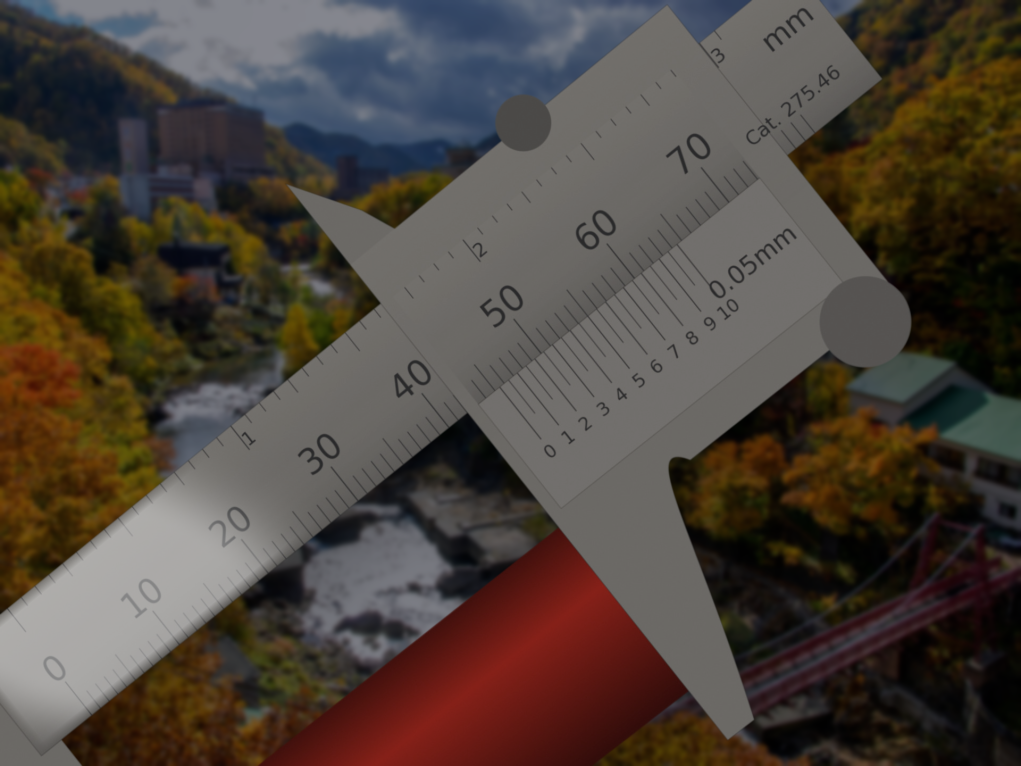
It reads value=45.5 unit=mm
